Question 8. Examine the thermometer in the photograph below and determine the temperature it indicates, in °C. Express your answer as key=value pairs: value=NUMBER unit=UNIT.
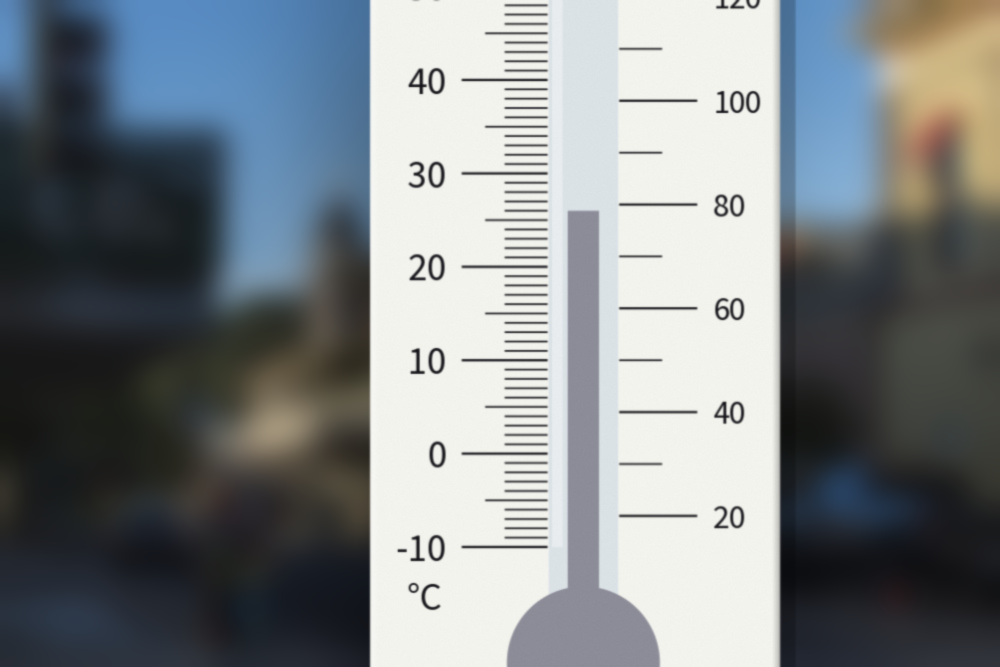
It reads value=26 unit=°C
